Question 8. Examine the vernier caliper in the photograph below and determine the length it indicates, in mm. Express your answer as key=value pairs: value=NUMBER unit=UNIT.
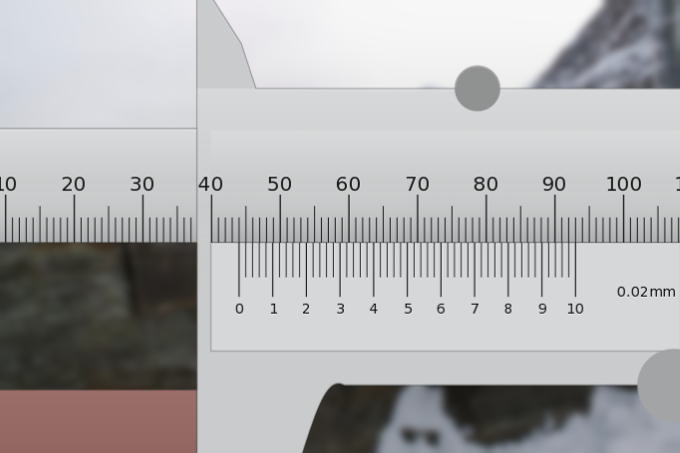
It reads value=44.0 unit=mm
